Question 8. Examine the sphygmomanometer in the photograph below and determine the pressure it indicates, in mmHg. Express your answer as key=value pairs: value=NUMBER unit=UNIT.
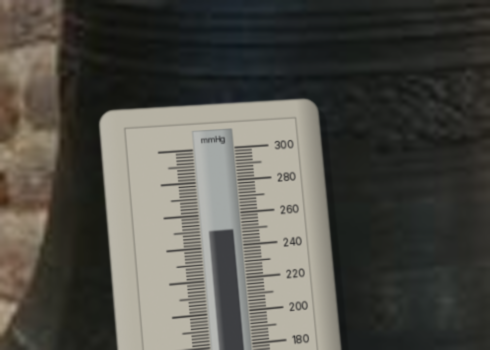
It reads value=250 unit=mmHg
